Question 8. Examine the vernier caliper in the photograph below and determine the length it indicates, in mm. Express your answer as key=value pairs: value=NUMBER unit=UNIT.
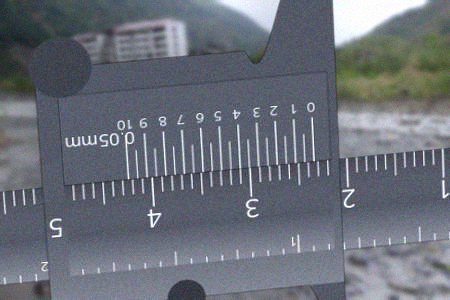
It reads value=23.4 unit=mm
